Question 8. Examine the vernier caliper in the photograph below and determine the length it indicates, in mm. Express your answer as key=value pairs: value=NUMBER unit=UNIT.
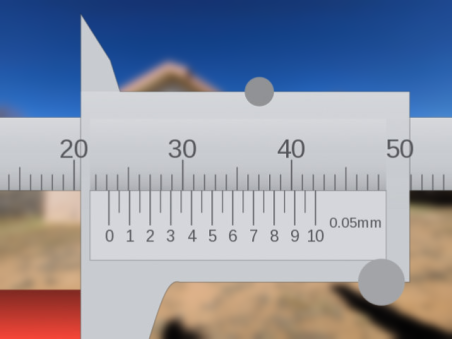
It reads value=23.2 unit=mm
